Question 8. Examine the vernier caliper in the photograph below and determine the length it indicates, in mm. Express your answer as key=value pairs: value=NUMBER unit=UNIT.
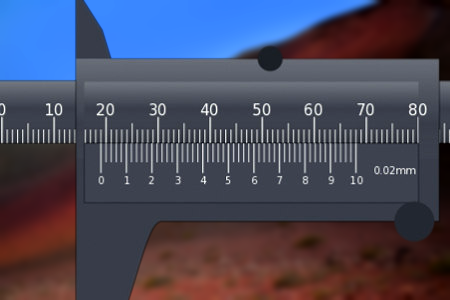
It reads value=19.0 unit=mm
